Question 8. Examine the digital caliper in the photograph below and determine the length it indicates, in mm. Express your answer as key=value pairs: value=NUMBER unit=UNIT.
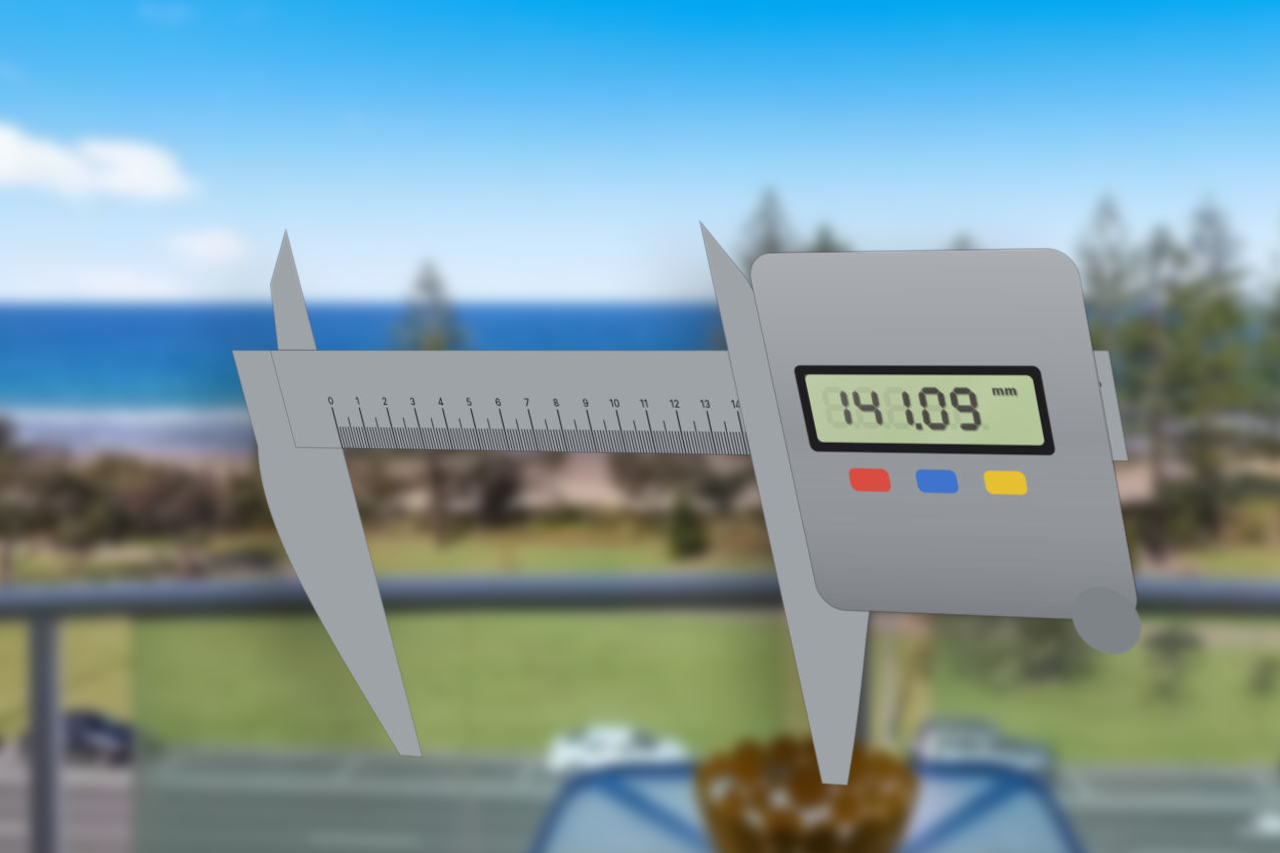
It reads value=141.09 unit=mm
